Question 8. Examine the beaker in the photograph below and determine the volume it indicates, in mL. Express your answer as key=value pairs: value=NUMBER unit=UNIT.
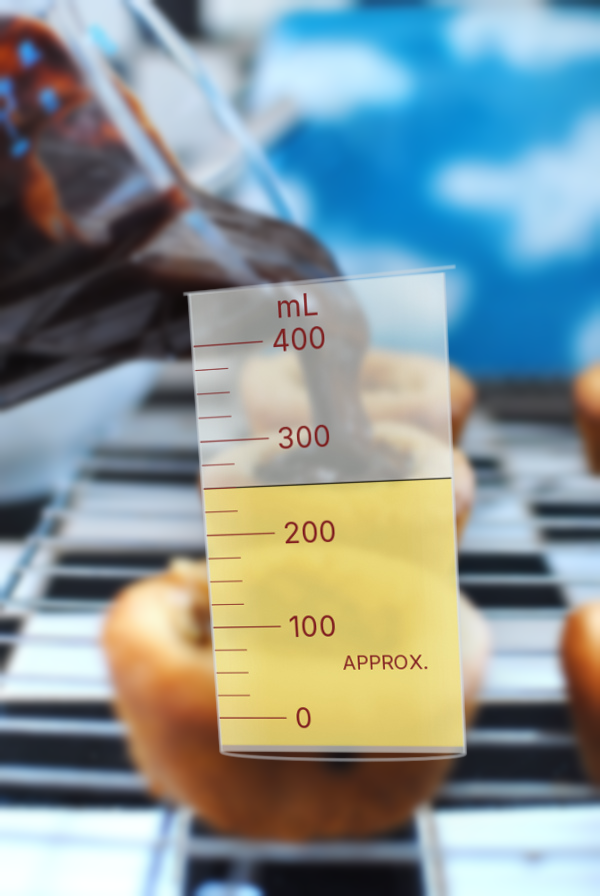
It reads value=250 unit=mL
